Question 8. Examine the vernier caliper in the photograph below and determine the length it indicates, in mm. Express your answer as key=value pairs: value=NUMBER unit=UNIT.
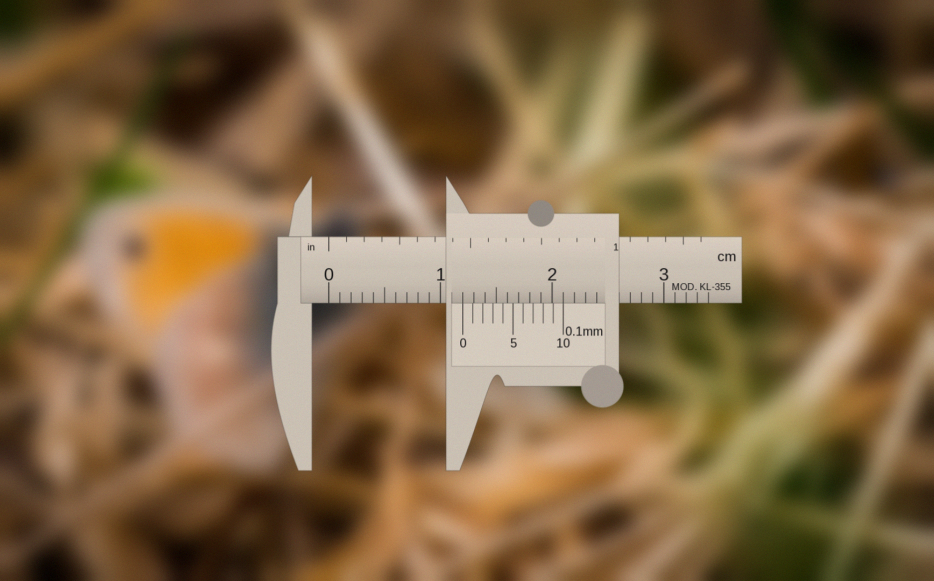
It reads value=12.0 unit=mm
